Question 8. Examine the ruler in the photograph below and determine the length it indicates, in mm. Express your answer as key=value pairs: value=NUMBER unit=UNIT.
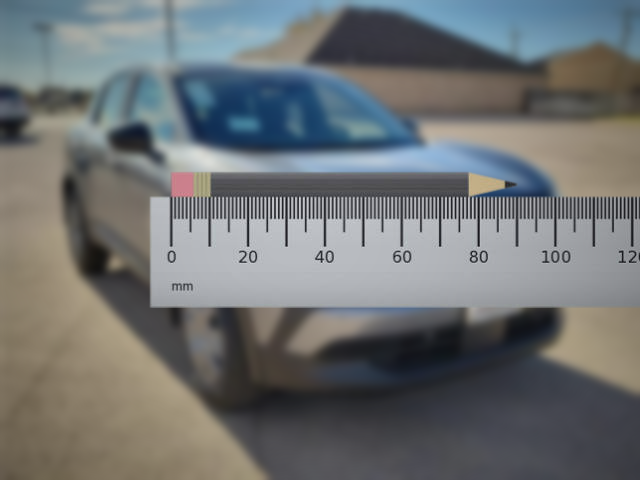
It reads value=90 unit=mm
